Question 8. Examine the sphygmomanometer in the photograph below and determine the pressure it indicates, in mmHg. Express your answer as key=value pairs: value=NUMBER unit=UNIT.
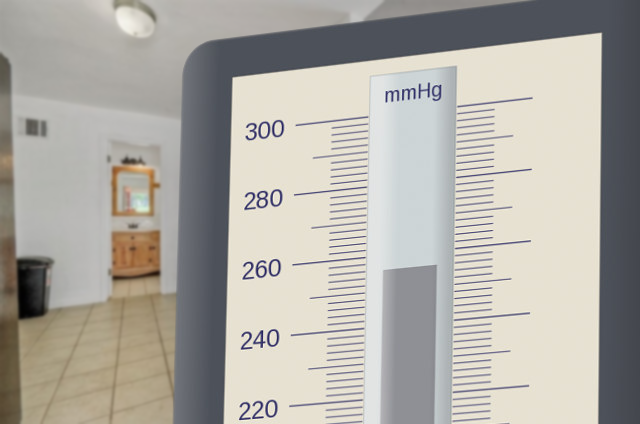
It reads value=256 unit=mmHg
